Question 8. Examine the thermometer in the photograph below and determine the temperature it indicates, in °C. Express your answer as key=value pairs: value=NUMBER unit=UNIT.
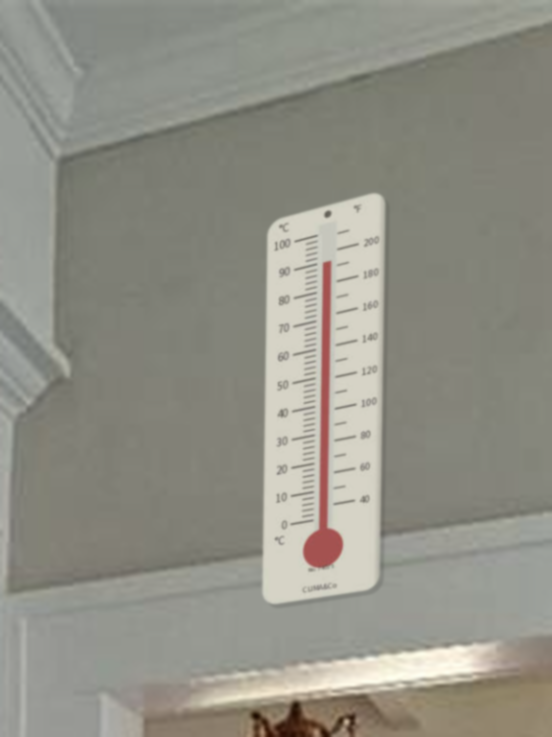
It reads value=90 unit=°C
